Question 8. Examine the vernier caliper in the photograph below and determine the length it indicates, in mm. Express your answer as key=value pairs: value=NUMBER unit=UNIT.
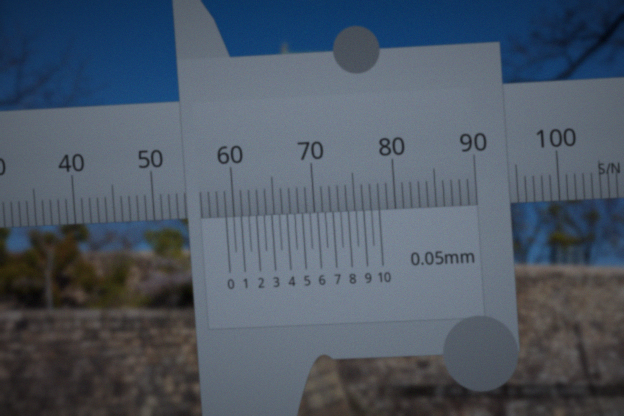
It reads value=59.0 unit=mm
